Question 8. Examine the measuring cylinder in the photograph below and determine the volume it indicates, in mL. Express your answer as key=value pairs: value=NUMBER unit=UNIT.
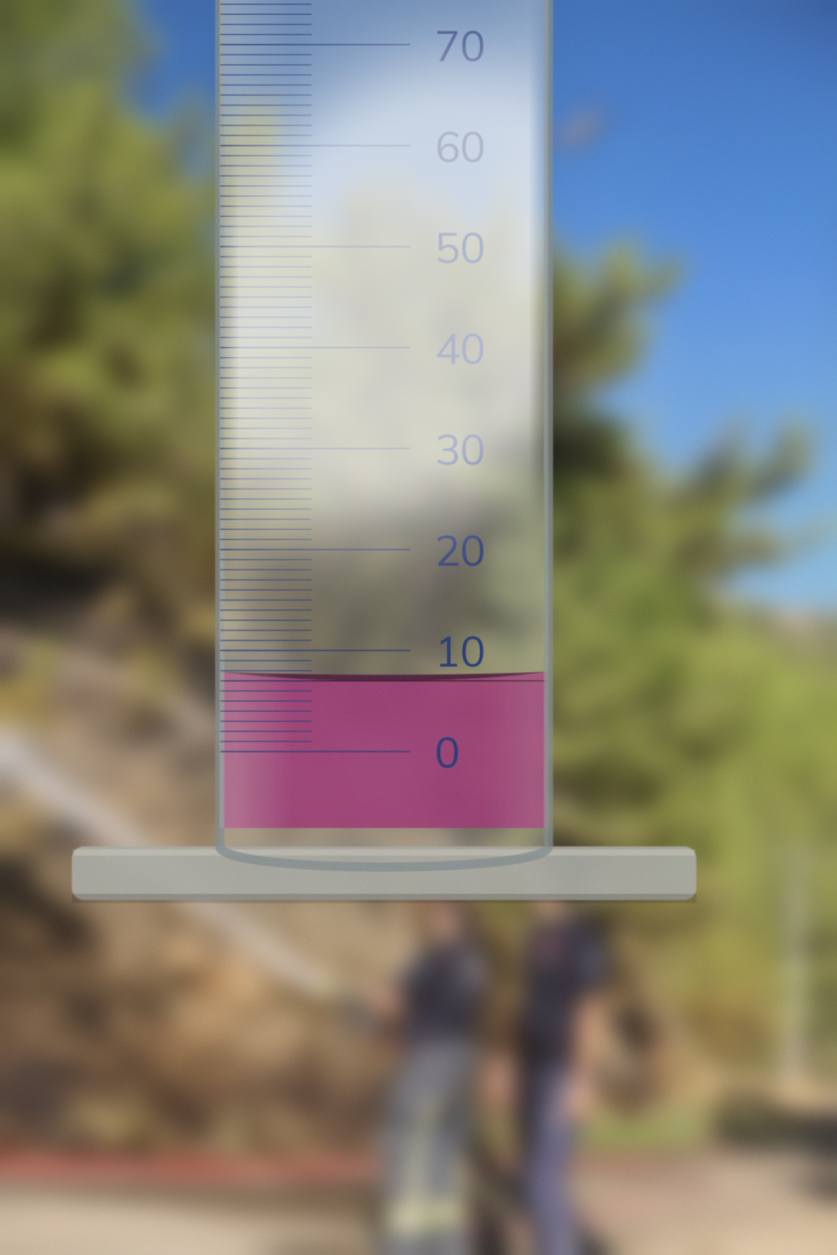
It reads value=7 unit=mL
